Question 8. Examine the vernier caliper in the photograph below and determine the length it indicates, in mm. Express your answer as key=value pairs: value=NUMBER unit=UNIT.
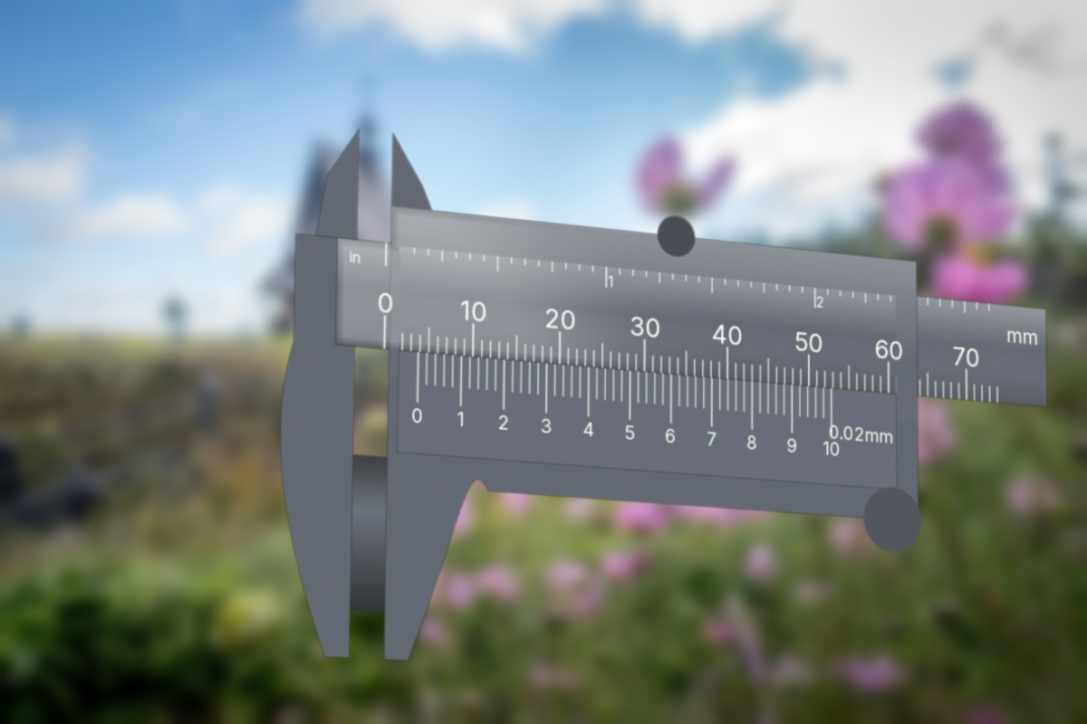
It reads value=3.8 unit=mm
